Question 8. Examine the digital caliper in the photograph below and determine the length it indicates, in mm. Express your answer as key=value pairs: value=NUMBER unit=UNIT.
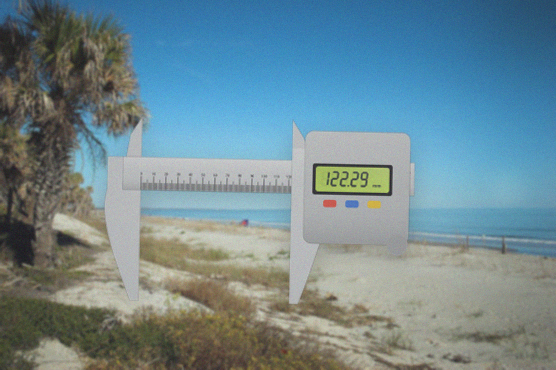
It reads value=122.29 unit=mm
